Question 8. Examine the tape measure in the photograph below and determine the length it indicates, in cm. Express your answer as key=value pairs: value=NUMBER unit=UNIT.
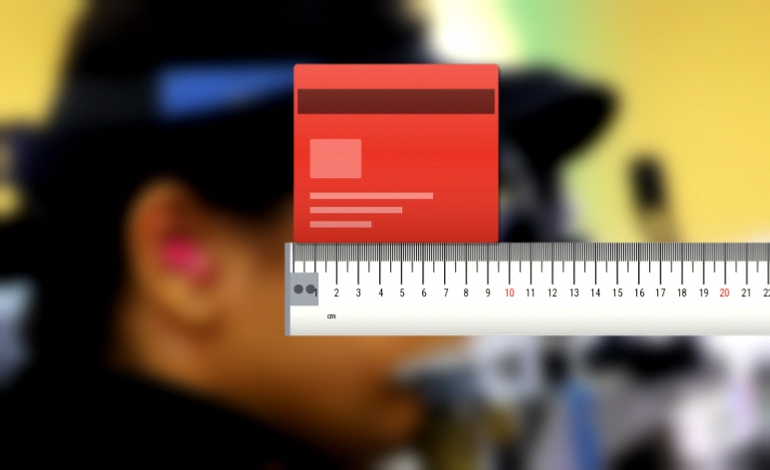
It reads value=9.5 unit=cm
